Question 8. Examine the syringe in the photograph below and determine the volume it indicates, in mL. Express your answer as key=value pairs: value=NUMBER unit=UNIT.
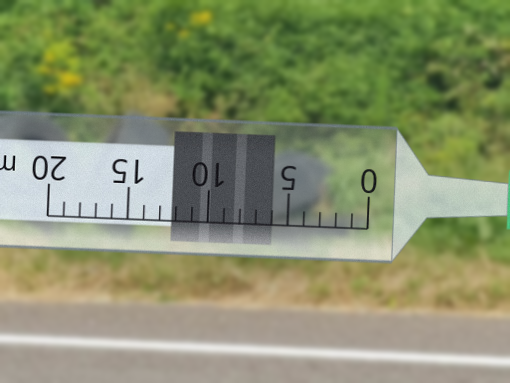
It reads value=6 unit=mL
